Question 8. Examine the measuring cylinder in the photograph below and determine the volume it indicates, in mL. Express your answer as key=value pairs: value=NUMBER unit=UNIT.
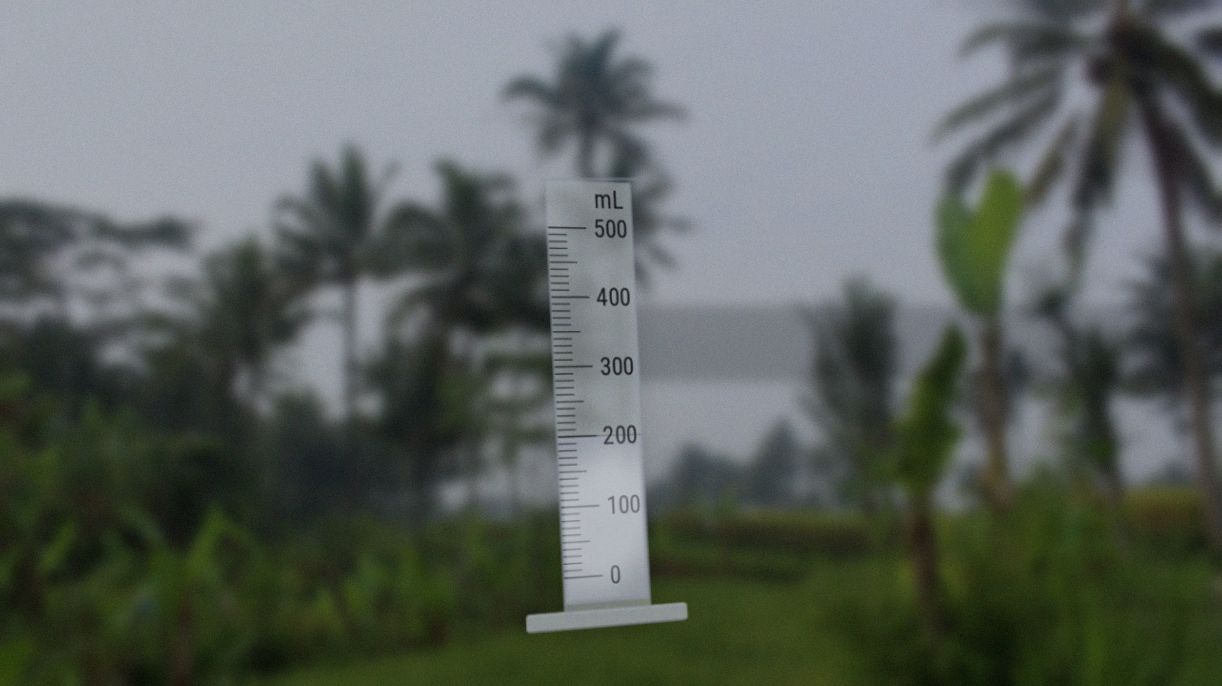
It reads value=200 unit=mL
